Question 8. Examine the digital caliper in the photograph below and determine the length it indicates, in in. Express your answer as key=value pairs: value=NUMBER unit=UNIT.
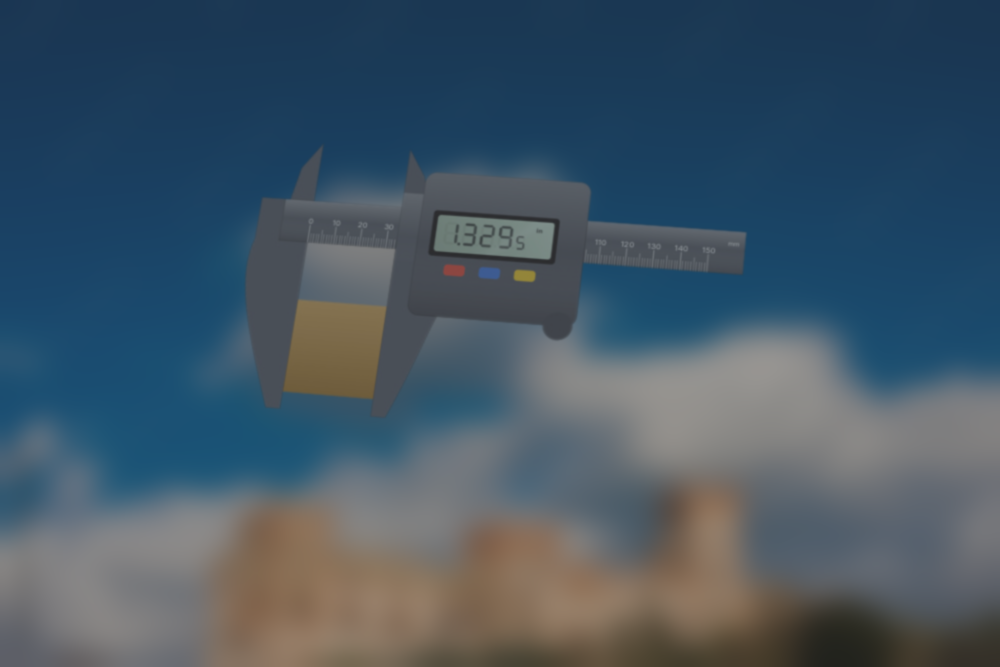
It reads value=1.3295 unit=in
